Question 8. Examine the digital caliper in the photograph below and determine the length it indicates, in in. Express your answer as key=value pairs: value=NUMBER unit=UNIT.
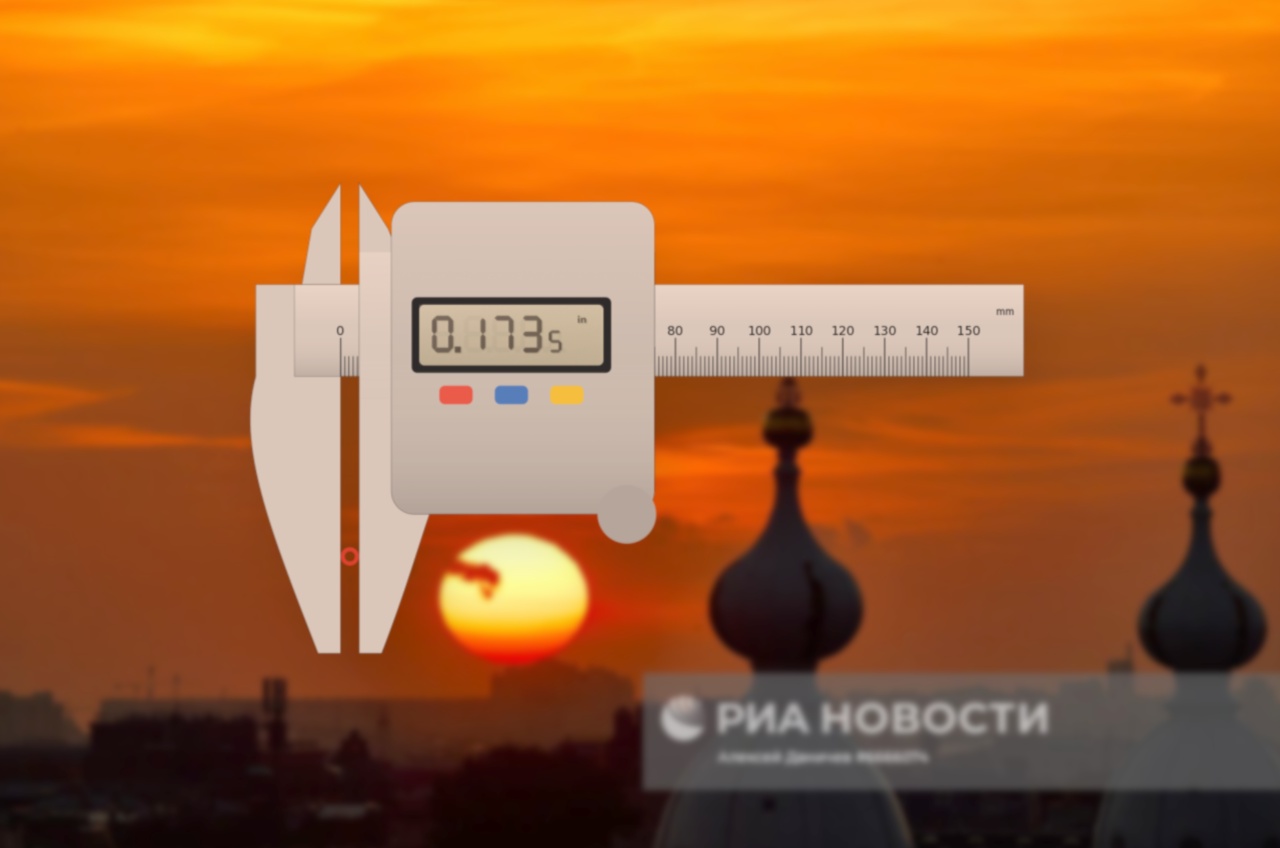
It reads value=0.1735 unit=in
